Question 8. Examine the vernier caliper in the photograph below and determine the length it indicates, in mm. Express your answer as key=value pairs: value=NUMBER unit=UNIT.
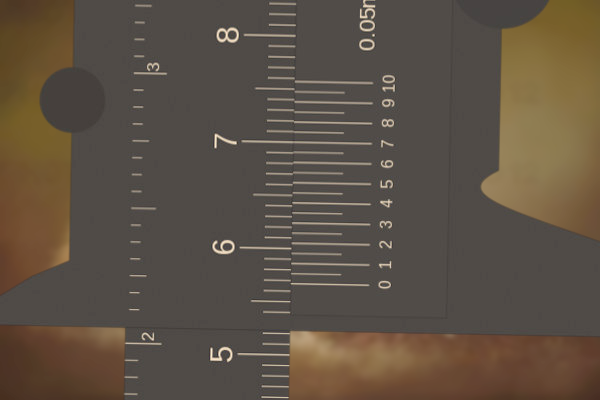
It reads value=56.7 unit=mm
